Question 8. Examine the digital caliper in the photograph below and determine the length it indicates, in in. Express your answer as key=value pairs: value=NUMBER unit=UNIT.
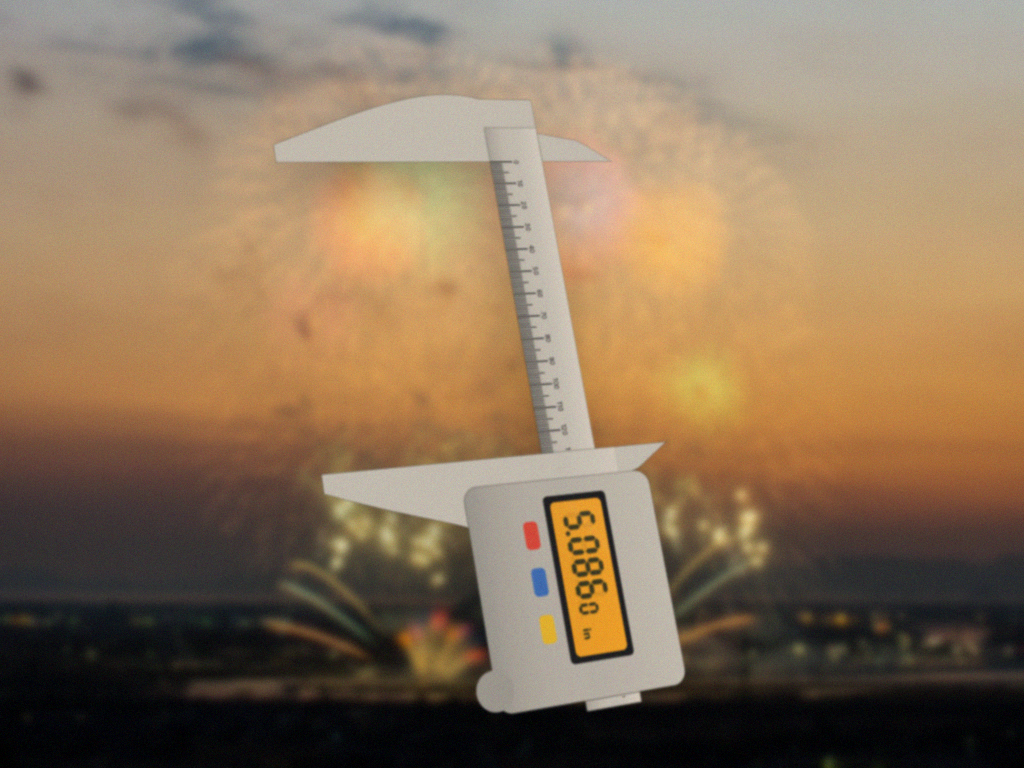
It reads value=5.0860 unit=in
